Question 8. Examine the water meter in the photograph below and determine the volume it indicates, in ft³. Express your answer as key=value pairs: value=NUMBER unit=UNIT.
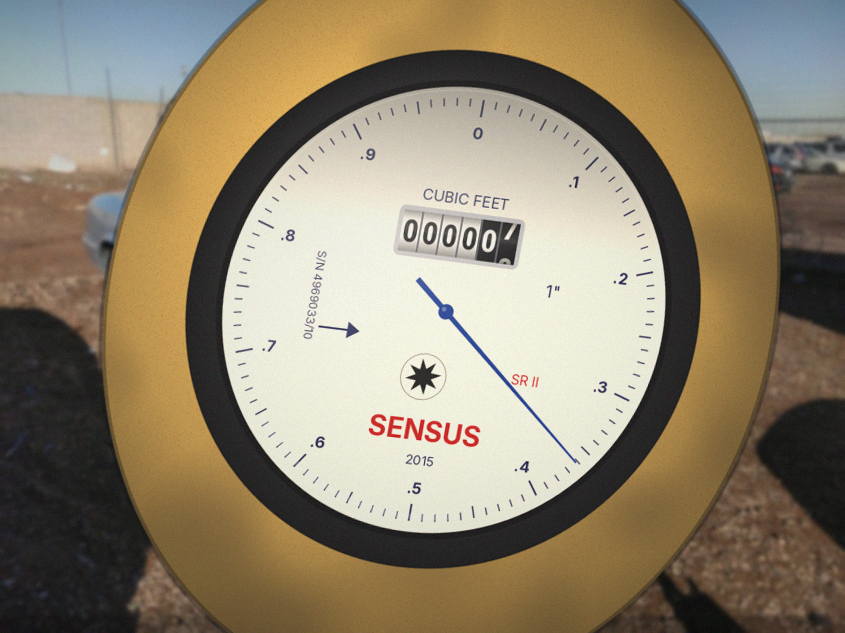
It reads value=7.36 unit=ft³
